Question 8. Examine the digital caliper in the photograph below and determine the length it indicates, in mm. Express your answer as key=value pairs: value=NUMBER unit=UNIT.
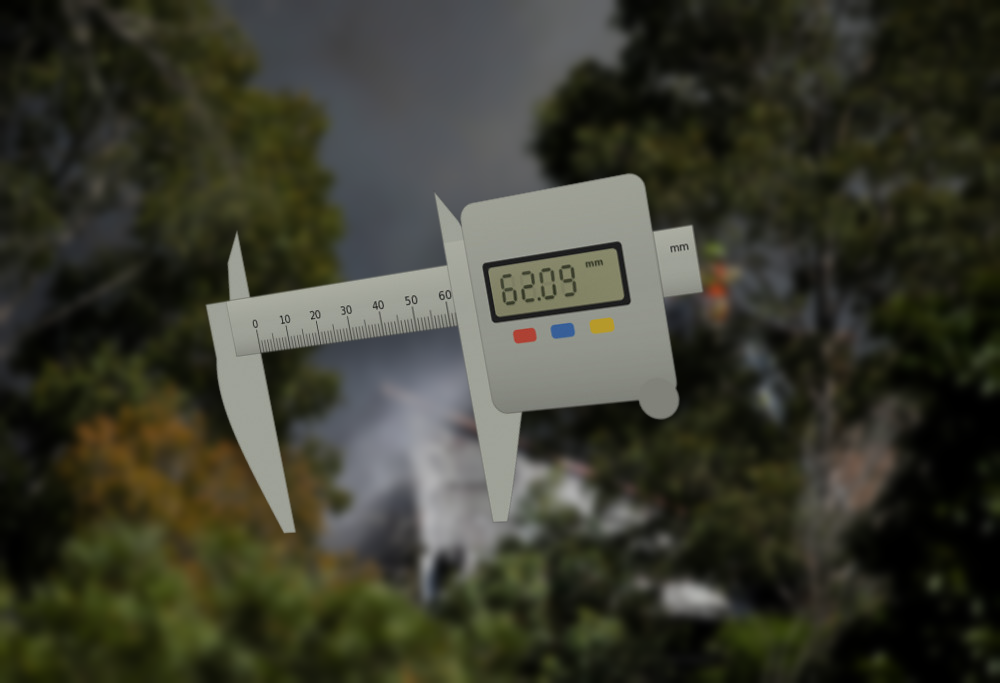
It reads value=62.09 unit=mm
